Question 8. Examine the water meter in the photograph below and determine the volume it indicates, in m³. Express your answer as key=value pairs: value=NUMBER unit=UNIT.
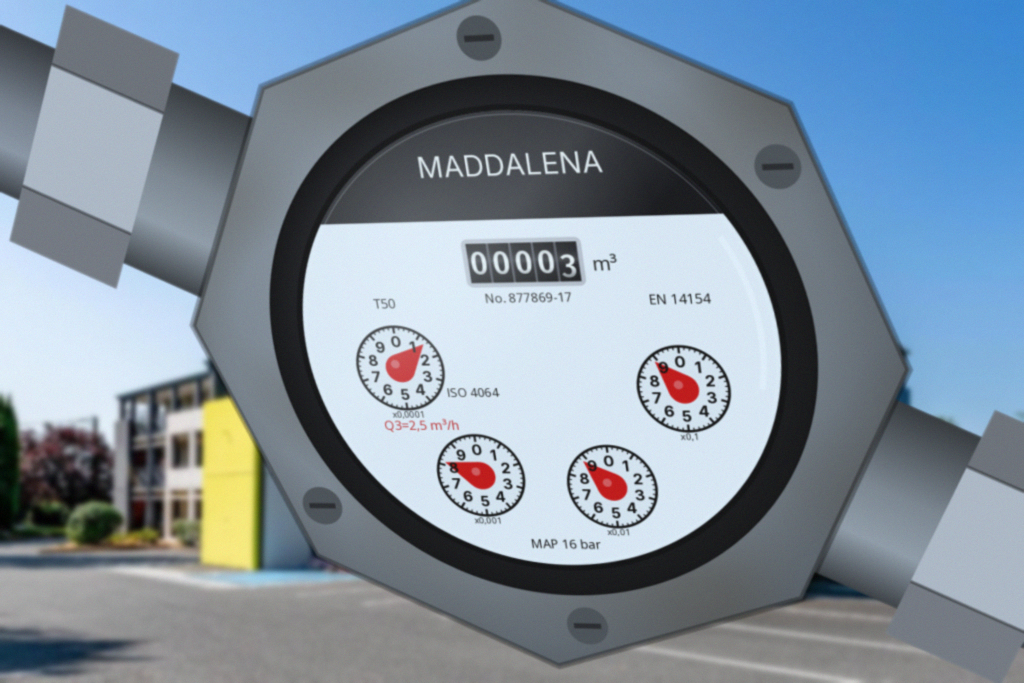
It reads value=2.8881 unit=m³
